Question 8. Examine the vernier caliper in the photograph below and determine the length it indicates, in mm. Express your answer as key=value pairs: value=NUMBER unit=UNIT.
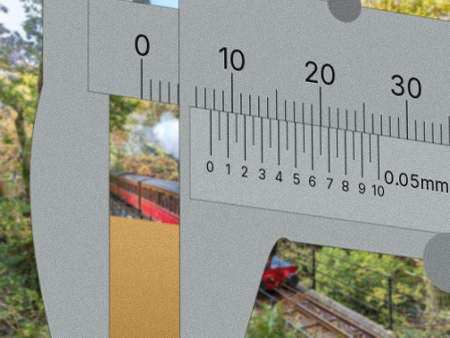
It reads value=7.6 unit=mm
